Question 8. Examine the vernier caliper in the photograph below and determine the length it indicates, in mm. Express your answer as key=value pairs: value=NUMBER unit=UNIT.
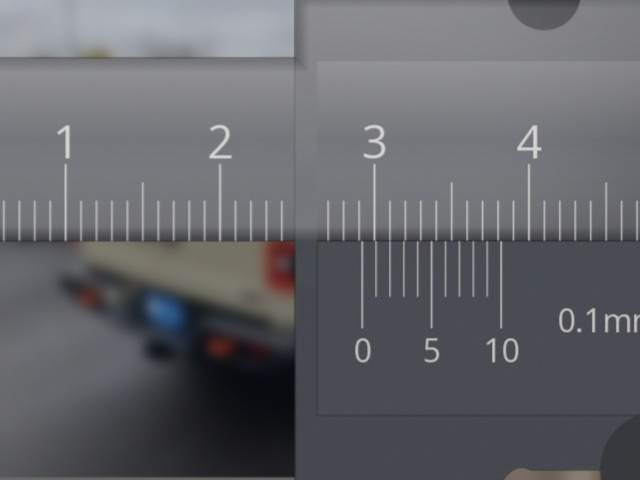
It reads value=29.2 unit=mm
